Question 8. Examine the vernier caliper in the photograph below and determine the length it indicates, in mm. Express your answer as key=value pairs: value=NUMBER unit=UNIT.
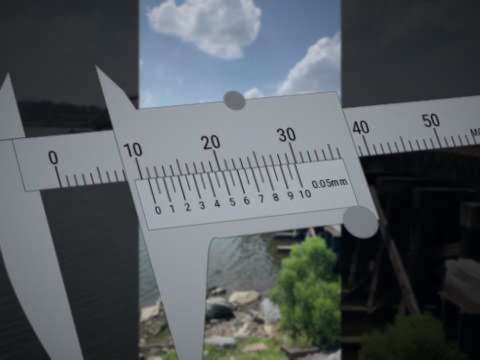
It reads value=10.8 unit=mm
